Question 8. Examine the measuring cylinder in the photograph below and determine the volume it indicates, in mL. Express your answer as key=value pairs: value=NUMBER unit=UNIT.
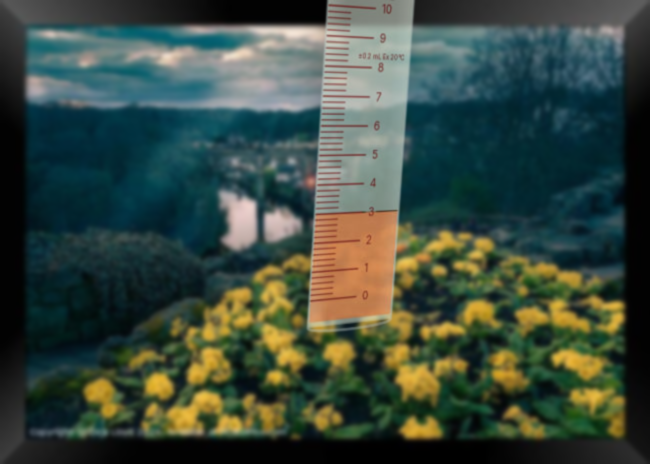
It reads value=3 unit=mL
